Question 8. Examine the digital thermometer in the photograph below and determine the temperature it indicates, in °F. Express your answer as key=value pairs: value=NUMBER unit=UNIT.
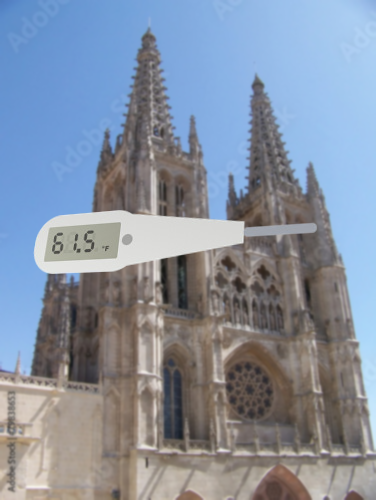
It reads value=61.5 unit=°F
